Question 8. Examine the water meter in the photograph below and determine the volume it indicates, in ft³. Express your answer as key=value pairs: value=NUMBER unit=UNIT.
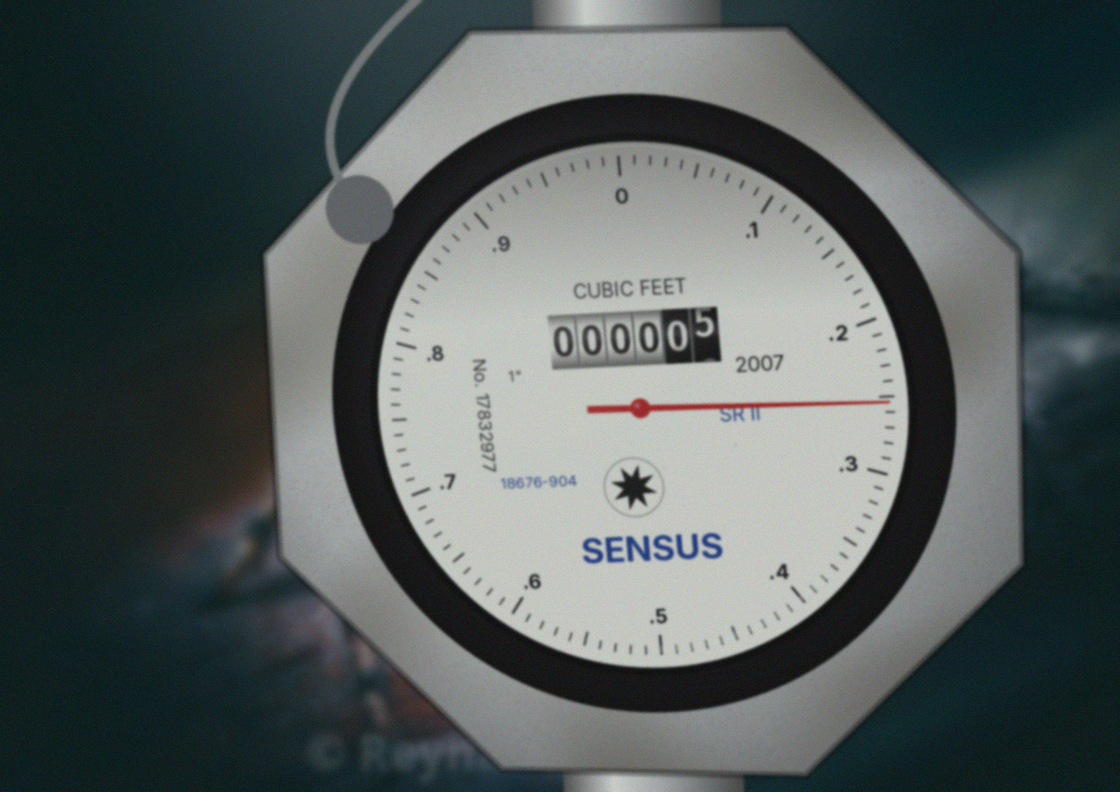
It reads value=5.25 unit=ft³
